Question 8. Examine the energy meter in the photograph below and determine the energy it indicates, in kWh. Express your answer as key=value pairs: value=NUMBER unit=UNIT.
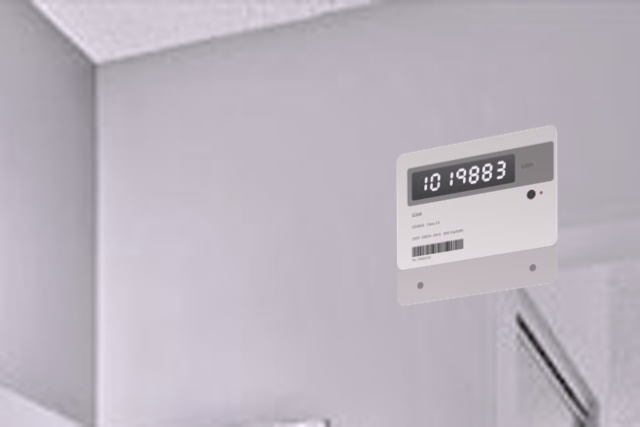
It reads value=1019883 unit=kWh
